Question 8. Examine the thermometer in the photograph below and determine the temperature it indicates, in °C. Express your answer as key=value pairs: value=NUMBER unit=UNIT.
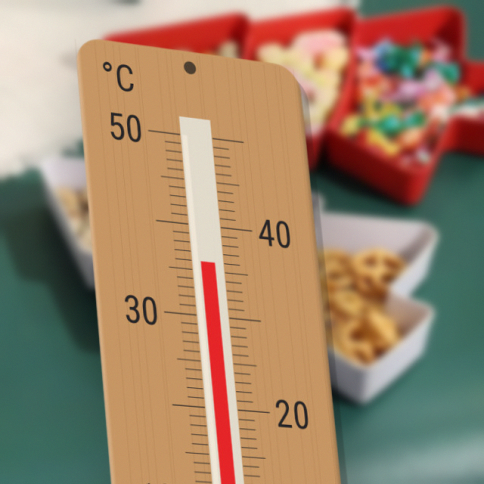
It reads value=36 unit=°C
